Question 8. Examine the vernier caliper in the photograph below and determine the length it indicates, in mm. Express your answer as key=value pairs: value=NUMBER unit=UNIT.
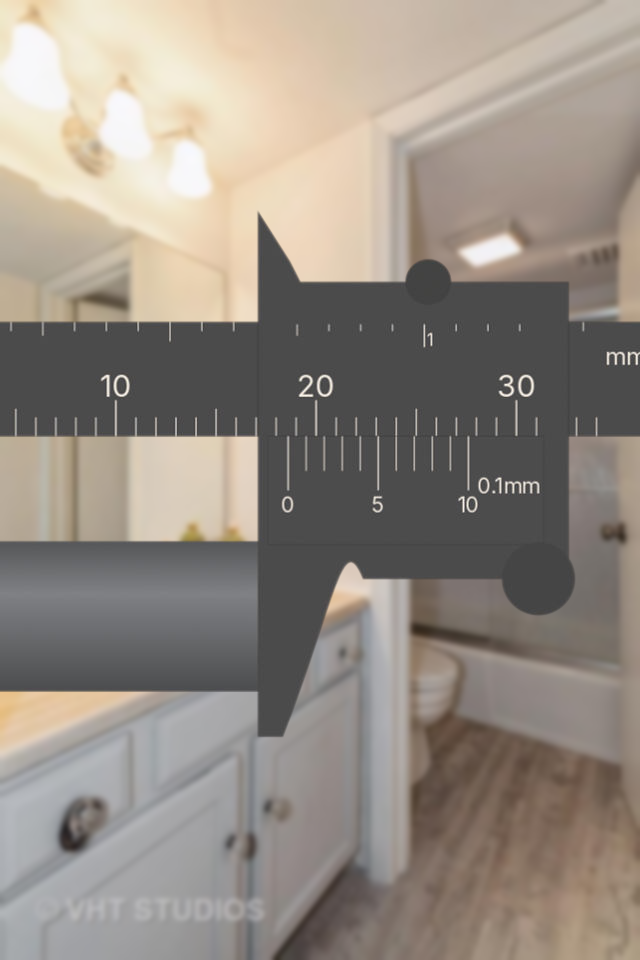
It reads value=18.6 unit=mm
